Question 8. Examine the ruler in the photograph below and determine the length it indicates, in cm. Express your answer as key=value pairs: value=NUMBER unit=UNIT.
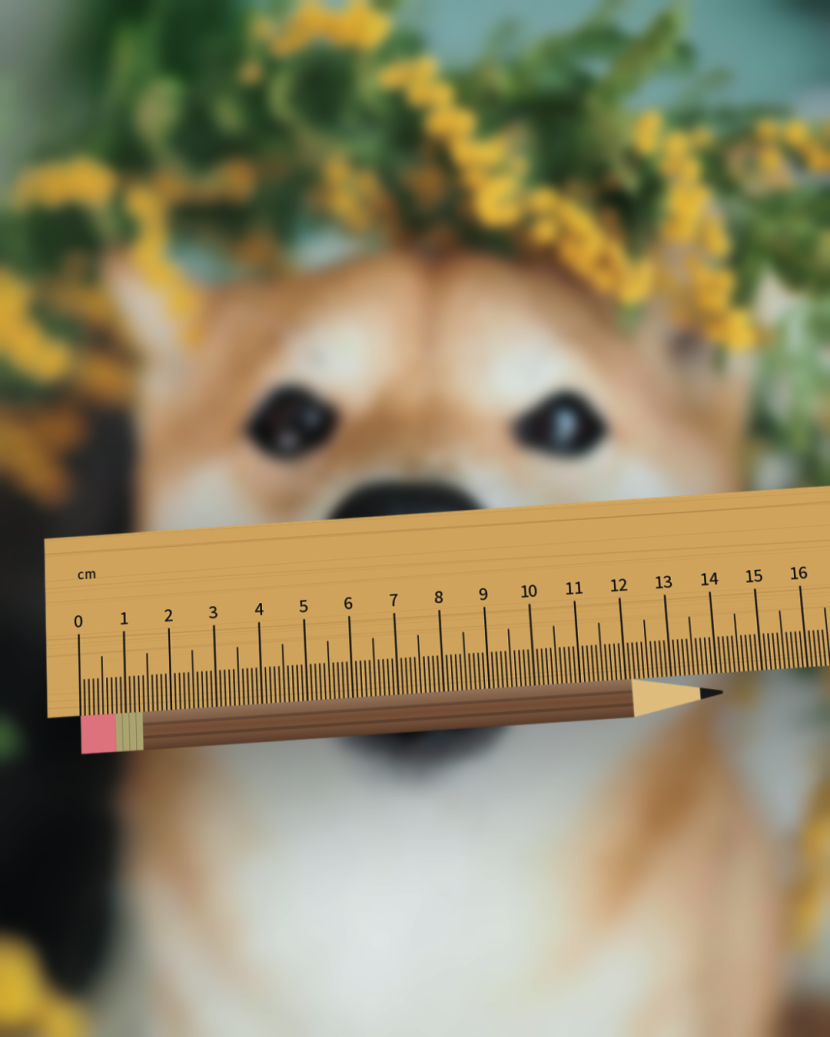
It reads value=14.1 unit=cm
